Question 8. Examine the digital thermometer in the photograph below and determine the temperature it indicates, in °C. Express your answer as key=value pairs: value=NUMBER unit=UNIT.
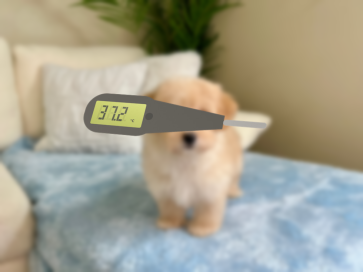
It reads value=37.2 unit=°C
